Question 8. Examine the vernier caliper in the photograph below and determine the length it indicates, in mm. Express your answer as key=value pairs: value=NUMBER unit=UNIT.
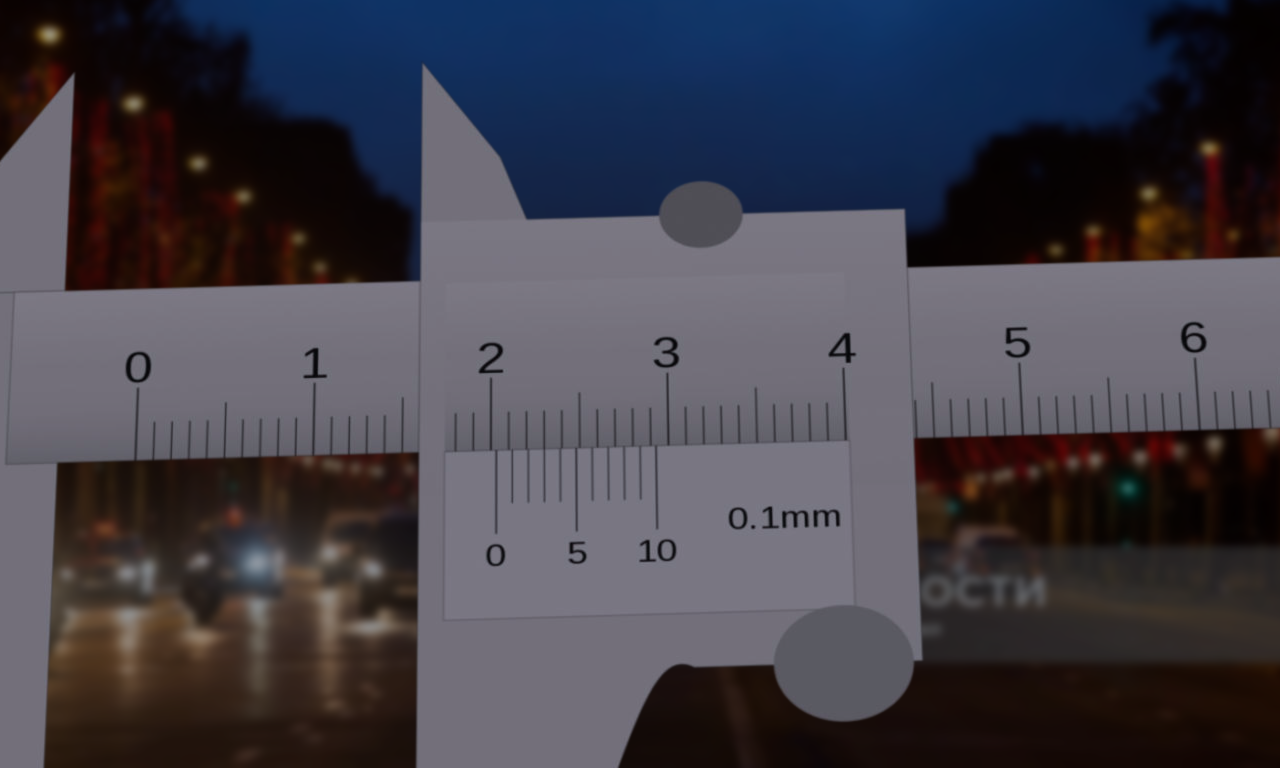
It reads value=20.3 unit=mm
